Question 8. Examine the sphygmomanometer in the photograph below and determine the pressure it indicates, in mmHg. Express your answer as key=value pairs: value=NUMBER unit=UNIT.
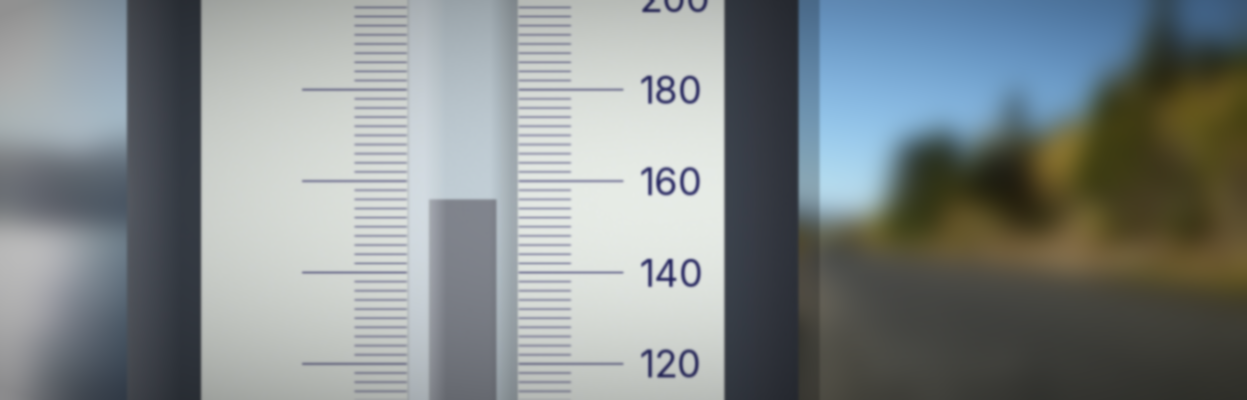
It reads value=156 unit=mmHg
